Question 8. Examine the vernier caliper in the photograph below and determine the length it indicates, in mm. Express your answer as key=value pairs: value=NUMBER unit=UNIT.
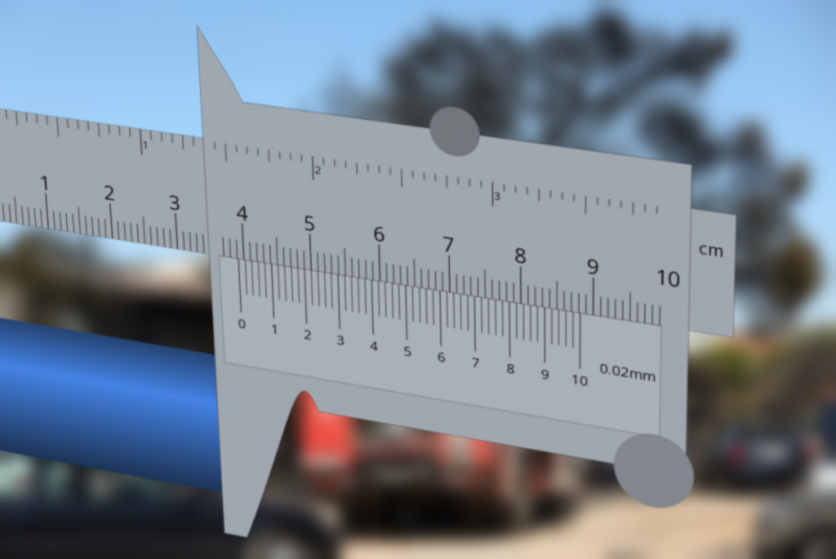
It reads value=39.2 unit=mm
